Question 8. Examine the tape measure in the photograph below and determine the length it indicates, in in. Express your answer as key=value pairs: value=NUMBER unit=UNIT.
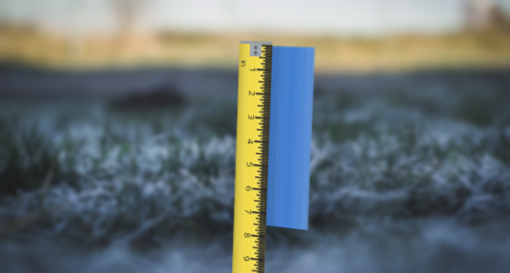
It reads value=7.5 unit=in
